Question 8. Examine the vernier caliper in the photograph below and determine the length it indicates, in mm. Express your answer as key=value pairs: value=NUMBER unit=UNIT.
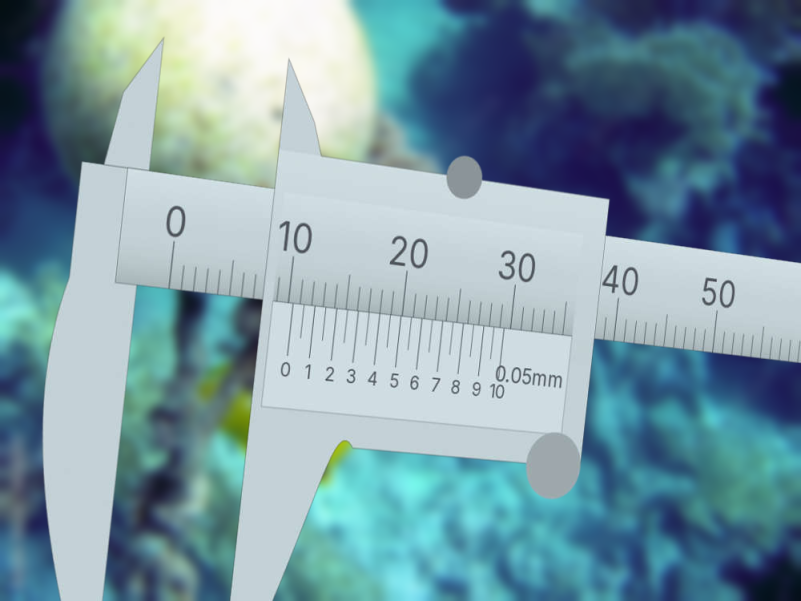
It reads value=10.4 unit=mm
